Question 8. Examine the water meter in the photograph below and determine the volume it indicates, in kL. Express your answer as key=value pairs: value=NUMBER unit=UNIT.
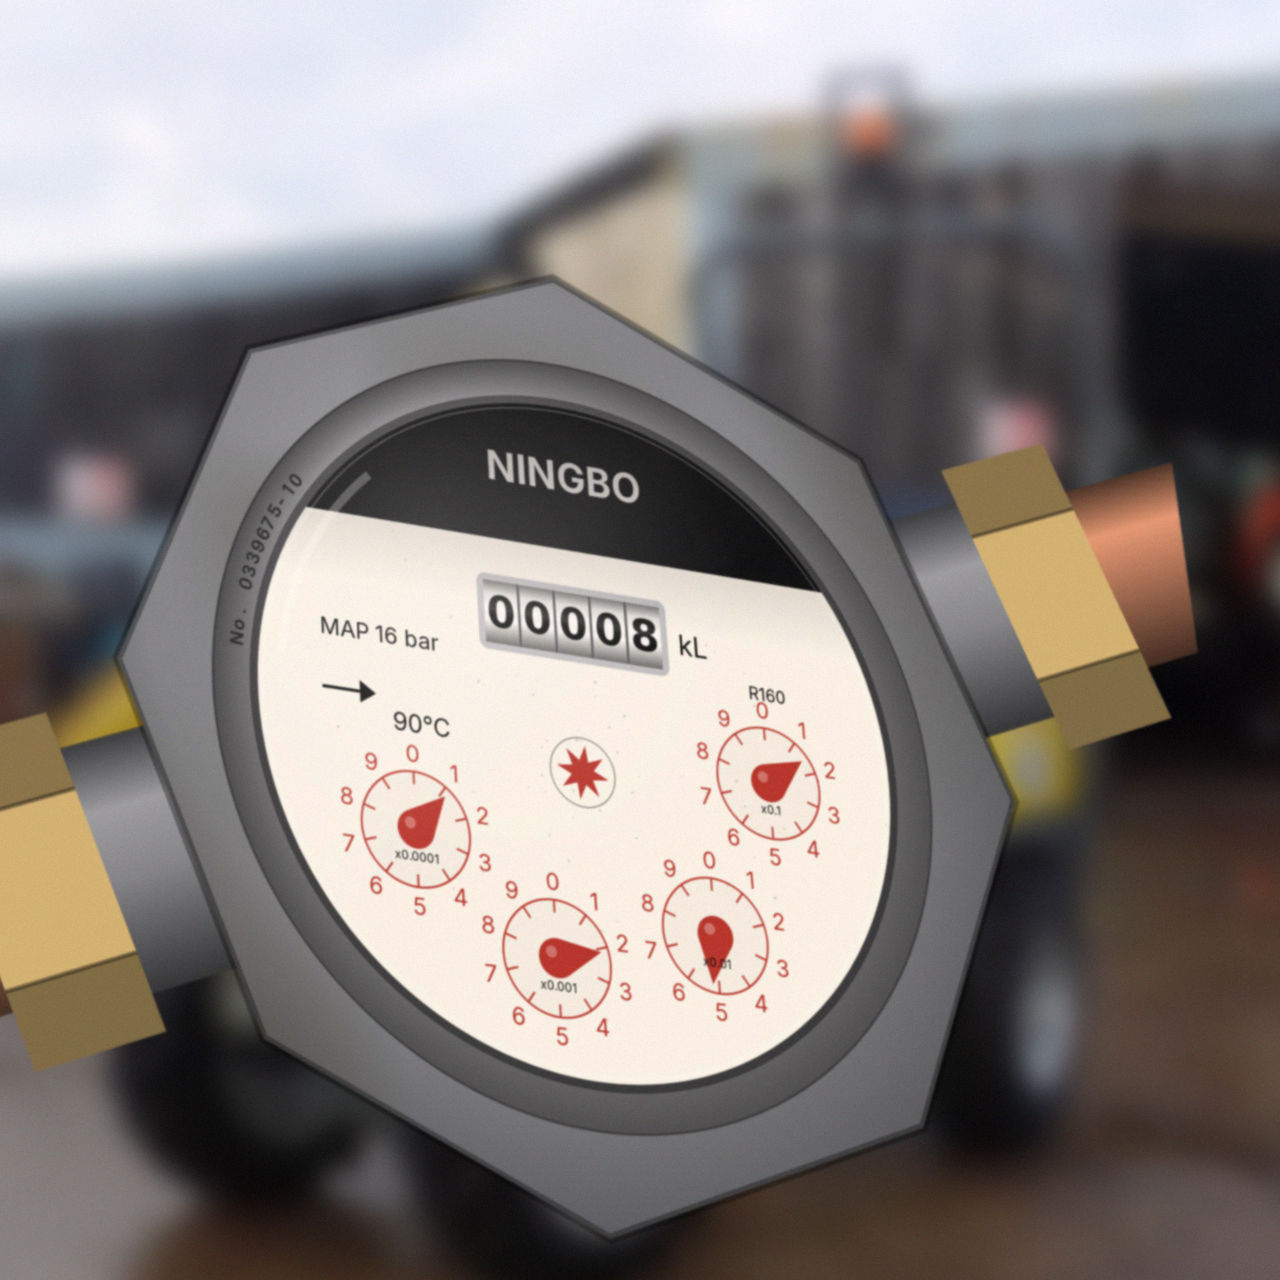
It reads value=8.1521 unit=kL
